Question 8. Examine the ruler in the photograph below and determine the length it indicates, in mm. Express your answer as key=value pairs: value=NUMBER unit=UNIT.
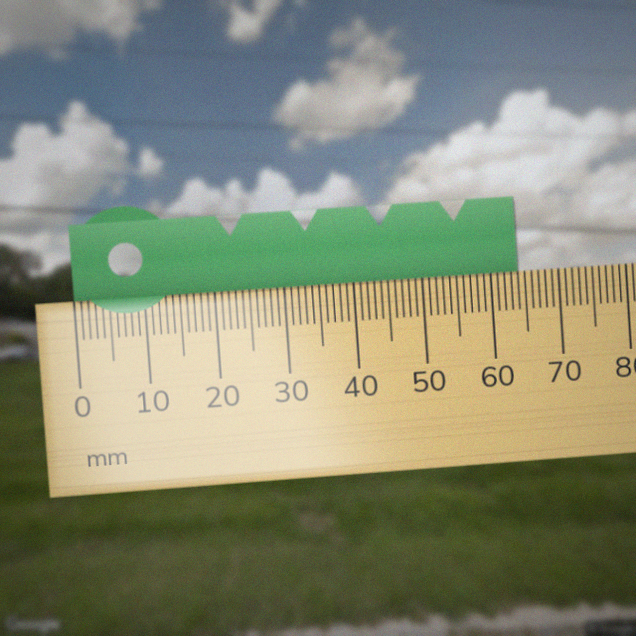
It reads value=64 unit=mm
